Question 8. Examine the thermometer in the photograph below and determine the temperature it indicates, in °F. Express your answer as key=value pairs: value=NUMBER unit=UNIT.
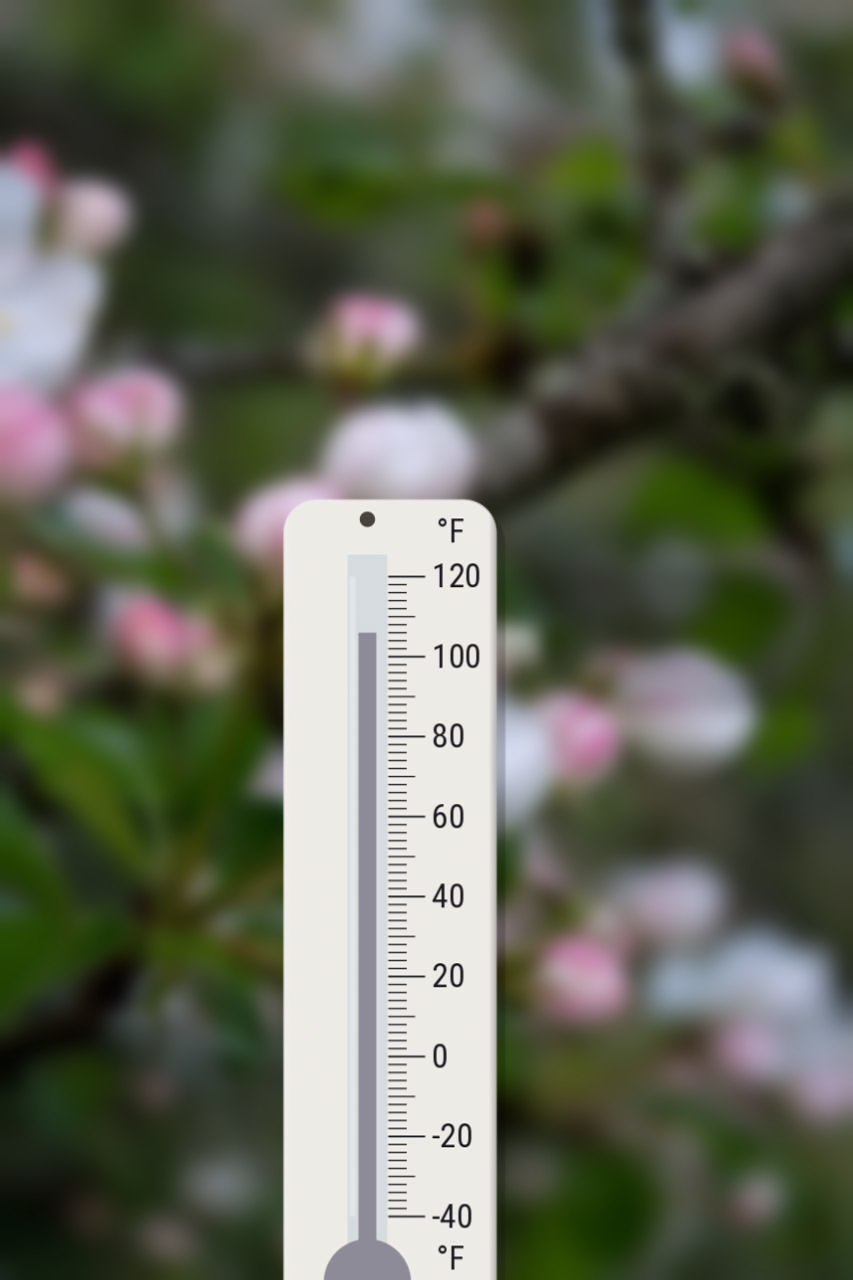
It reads value=106 unit=°F
